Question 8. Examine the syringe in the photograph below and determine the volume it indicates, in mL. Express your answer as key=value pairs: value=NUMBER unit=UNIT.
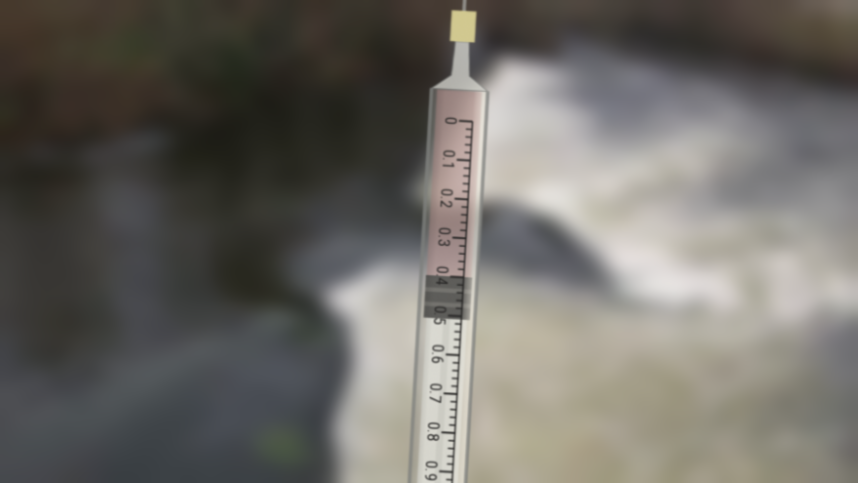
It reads value=0.4 unit=mL
